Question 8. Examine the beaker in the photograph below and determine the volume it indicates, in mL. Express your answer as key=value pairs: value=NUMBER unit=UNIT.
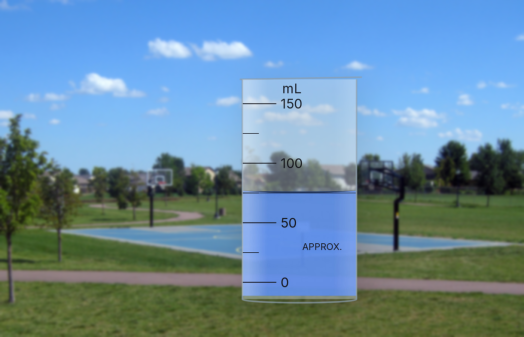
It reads value=75 unit=mL
